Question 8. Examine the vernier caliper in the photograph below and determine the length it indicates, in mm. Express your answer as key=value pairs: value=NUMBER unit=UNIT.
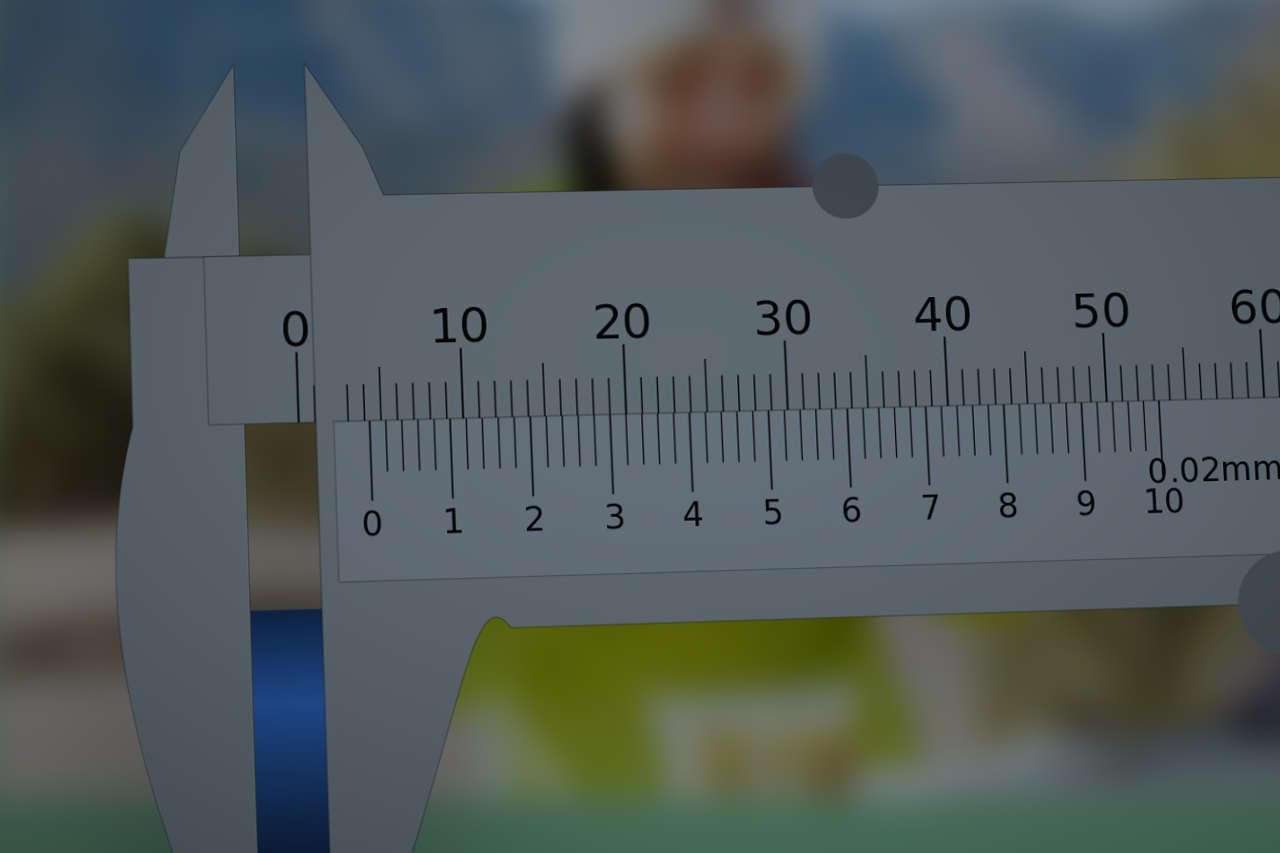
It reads value=4.3 unit=mm
